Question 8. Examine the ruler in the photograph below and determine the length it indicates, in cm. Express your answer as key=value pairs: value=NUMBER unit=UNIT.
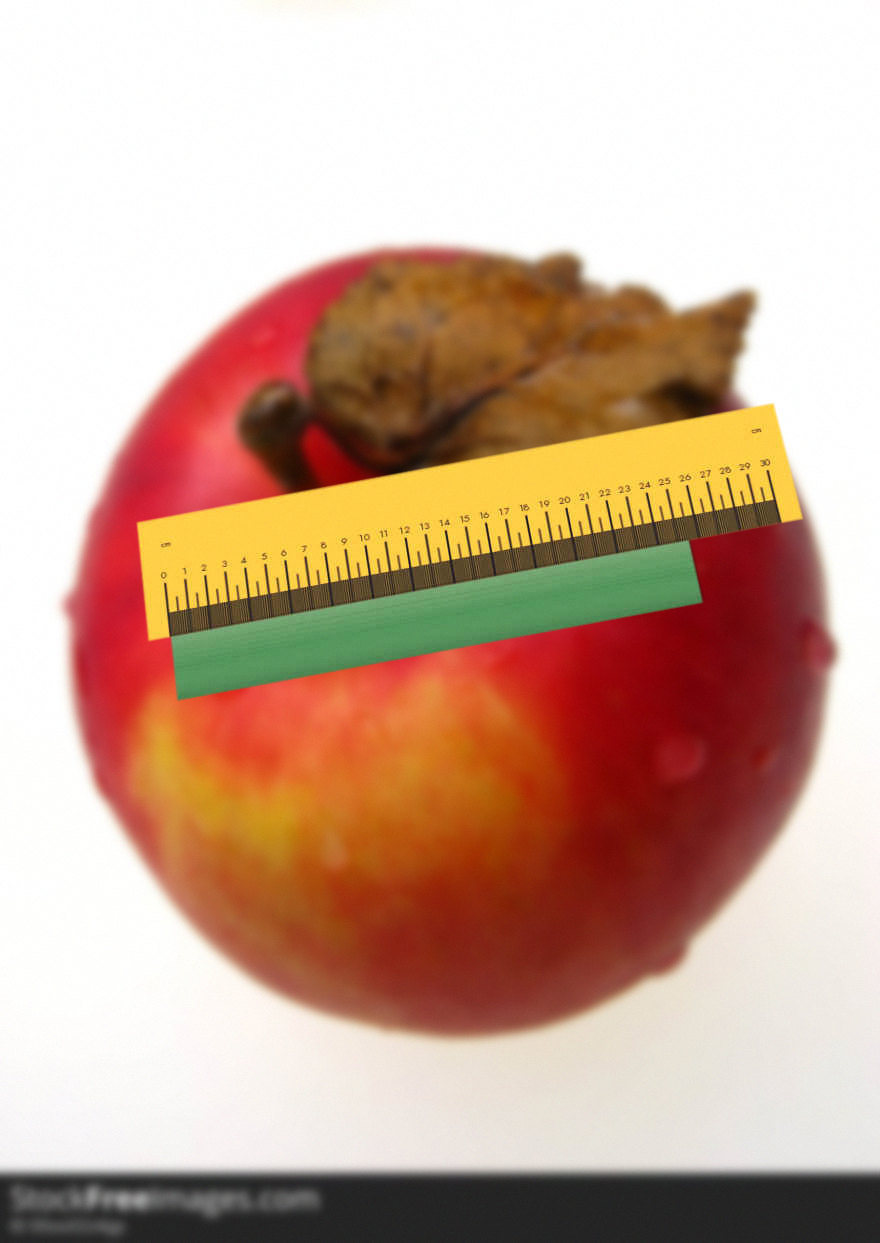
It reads value=25.5 unit=cm
